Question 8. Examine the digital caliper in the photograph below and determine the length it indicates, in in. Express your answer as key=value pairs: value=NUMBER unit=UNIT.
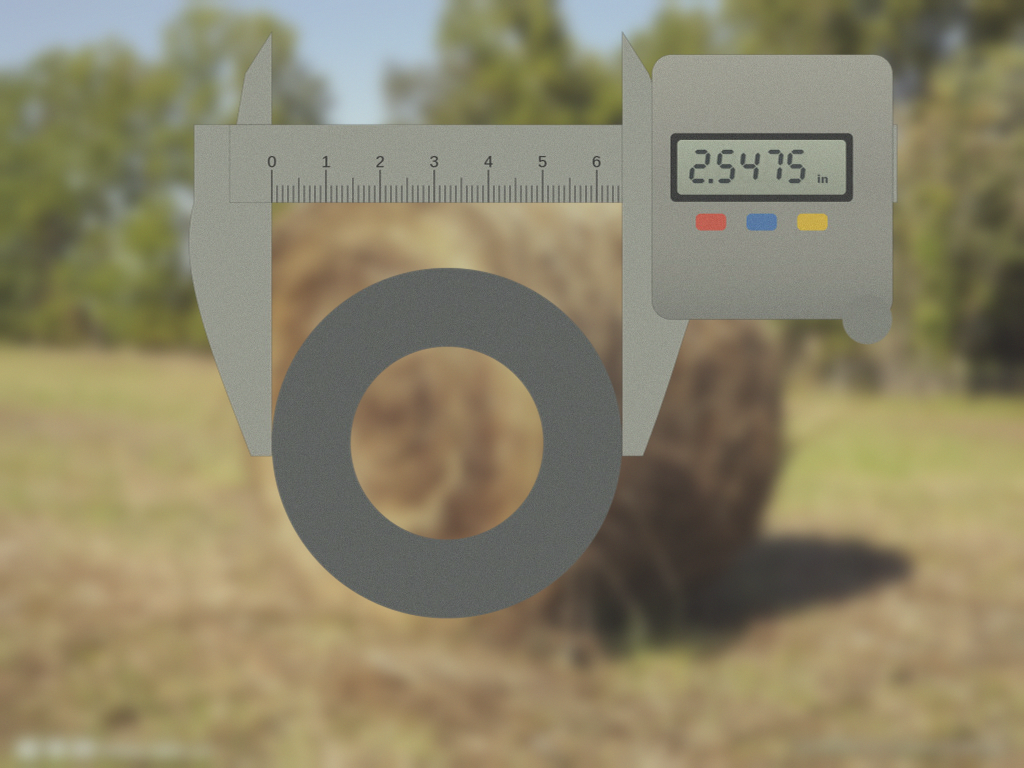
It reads value=2.5475 unit=in
